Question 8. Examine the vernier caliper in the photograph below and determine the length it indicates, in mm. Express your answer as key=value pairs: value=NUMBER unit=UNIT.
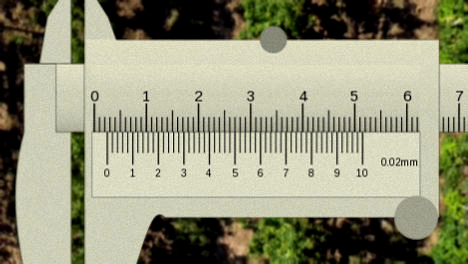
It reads value=2.5 unit=mm
